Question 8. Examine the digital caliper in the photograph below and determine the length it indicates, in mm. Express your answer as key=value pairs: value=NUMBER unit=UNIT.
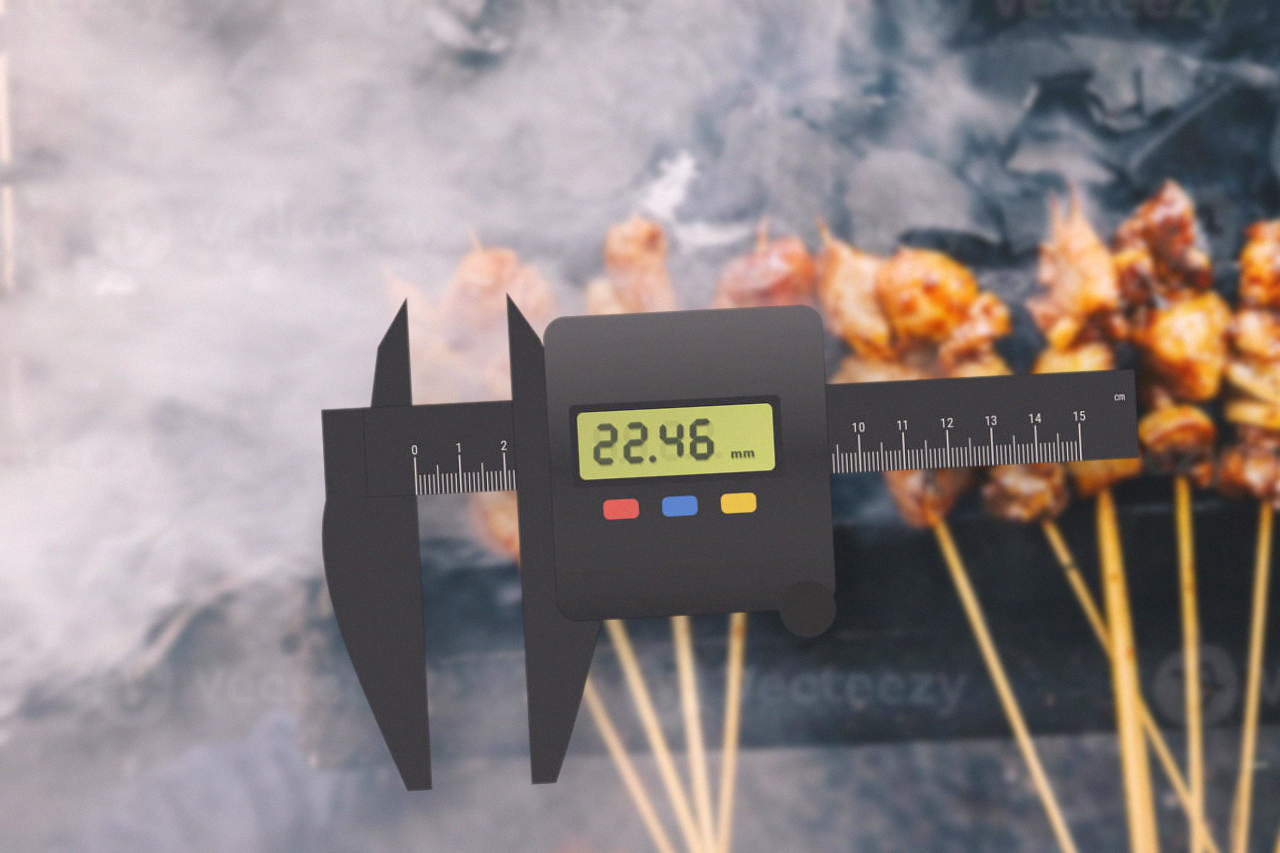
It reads value=22.46 unit=mm
